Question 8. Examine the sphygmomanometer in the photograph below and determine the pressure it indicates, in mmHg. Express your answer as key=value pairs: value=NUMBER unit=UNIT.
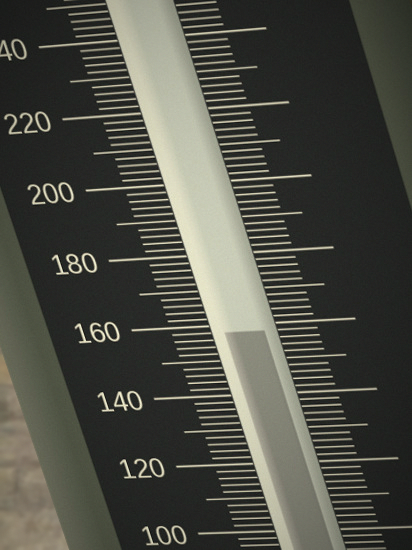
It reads value=158 unit=mmHg
